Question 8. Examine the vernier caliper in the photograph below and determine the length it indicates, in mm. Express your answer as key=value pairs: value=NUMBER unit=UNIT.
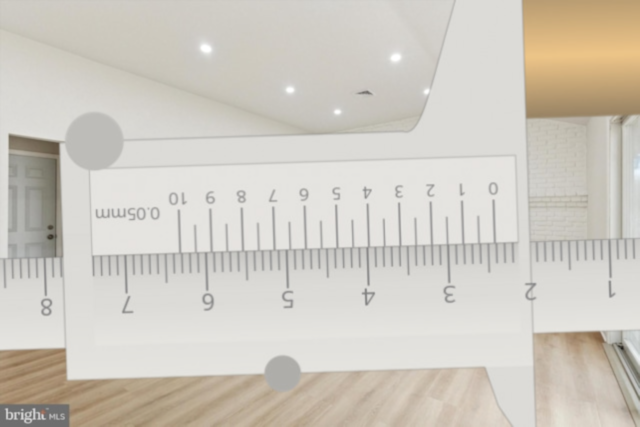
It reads value=24.2 unit=mm
